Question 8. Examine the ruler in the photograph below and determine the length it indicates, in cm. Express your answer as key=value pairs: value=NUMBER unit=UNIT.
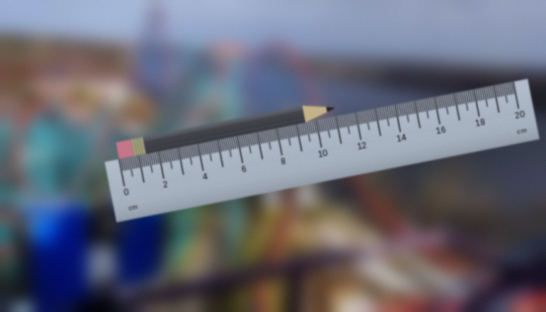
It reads value=11 unit=cm
